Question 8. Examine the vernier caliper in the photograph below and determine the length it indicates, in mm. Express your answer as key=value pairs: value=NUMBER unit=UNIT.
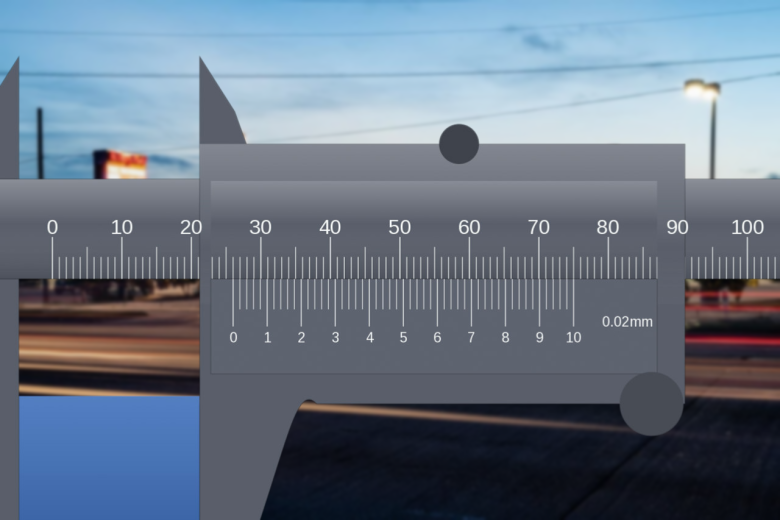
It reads value=26.0 unit=mm
